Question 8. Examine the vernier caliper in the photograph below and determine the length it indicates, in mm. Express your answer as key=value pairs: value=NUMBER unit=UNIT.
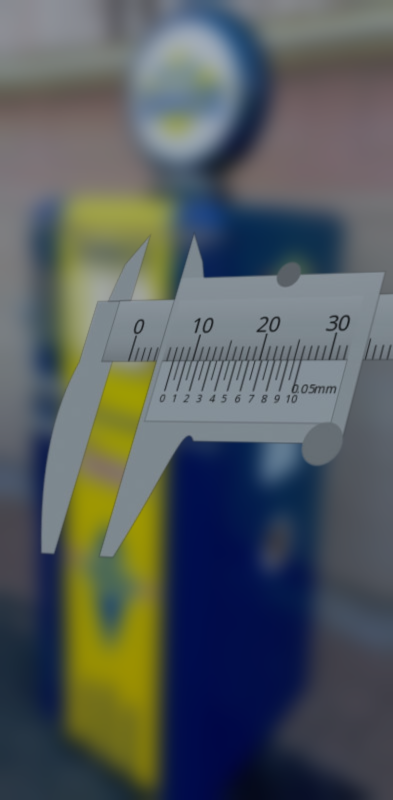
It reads value=7.0 unit=mm
